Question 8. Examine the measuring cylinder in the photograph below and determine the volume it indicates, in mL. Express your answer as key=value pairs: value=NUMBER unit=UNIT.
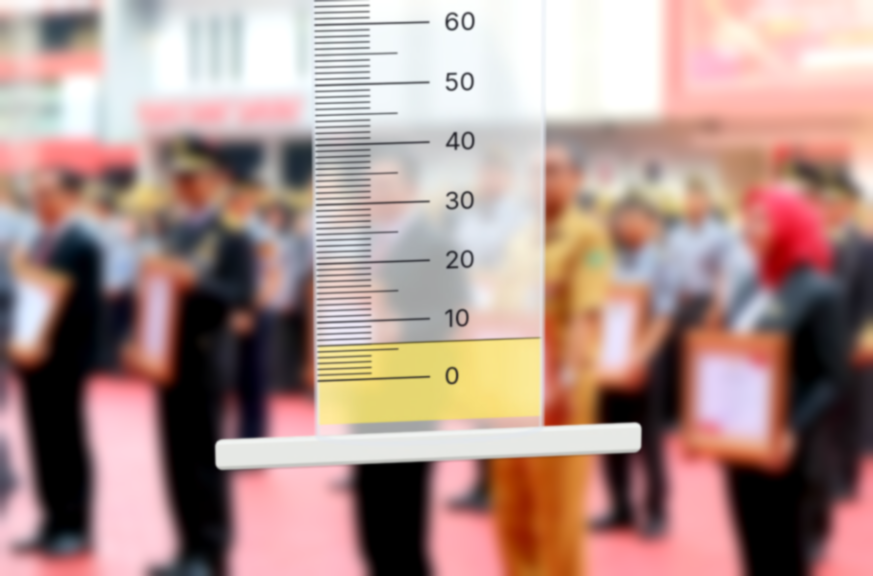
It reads value=6 unit=mL
